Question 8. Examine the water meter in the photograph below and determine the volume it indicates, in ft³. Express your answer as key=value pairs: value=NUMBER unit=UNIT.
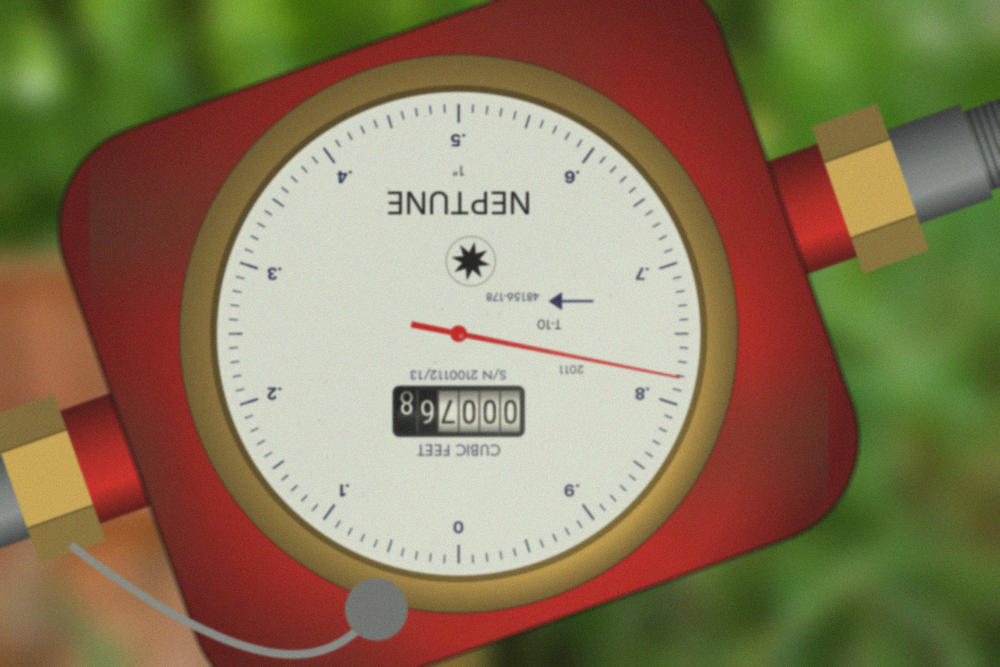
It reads value=767.78 unit=ft³
